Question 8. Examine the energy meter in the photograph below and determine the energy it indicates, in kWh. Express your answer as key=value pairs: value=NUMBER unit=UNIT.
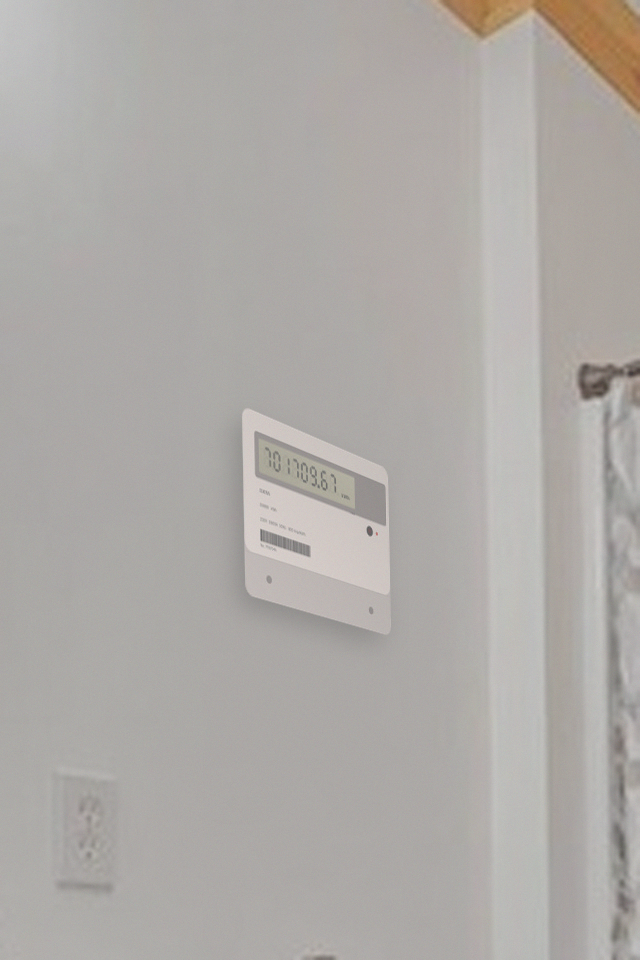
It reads value=701709.67 unit=kWh
